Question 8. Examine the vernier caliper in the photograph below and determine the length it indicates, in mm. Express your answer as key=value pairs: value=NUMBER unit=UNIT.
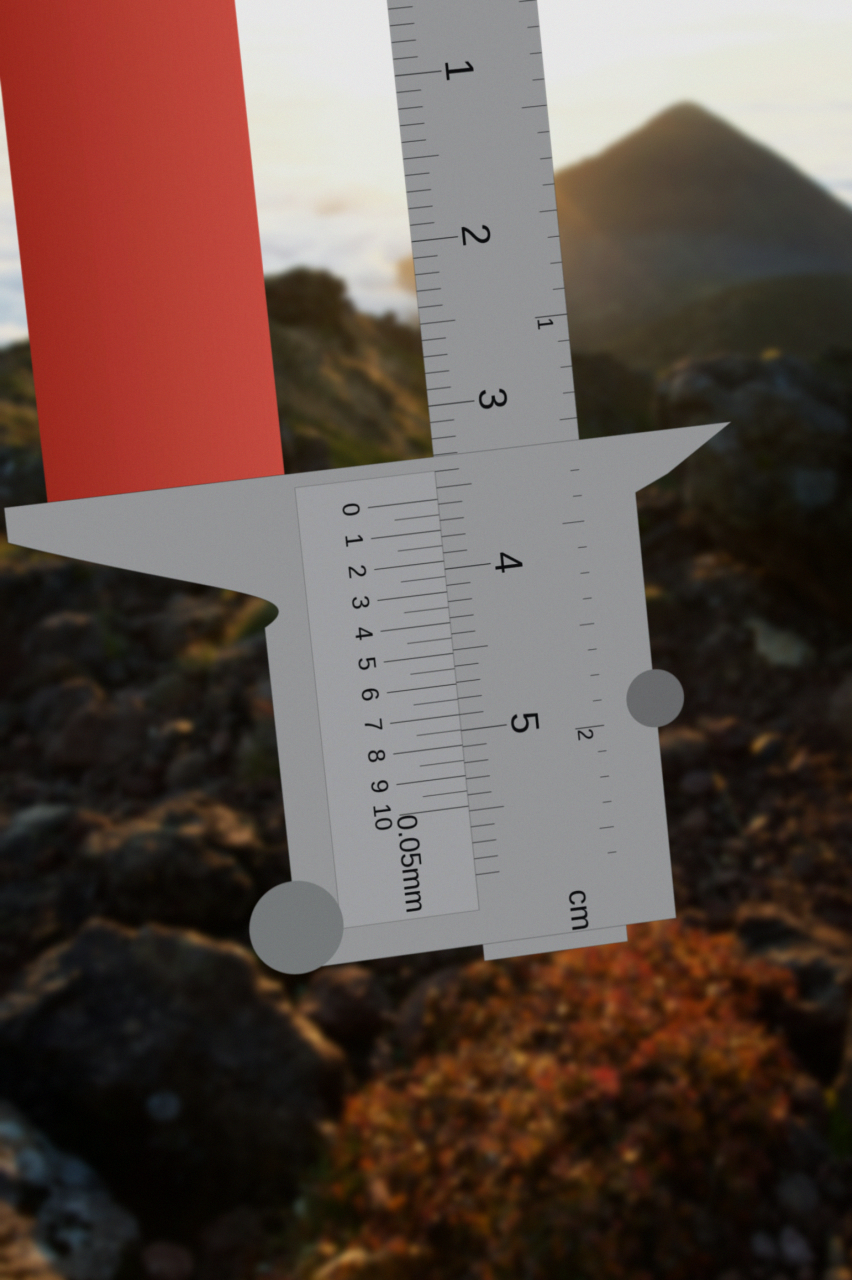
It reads value=35.7 unit=mm
